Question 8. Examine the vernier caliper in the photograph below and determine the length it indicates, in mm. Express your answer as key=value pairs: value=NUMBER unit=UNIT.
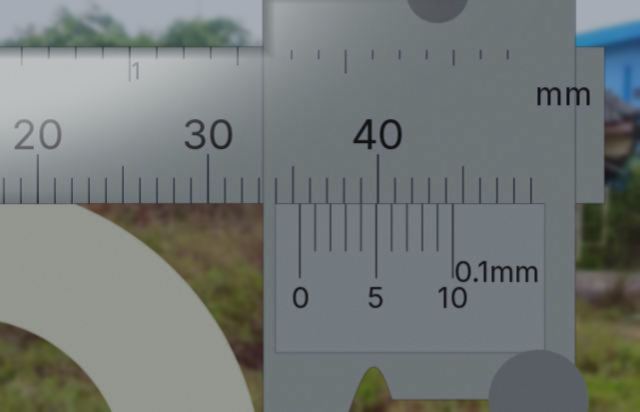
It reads value=35.4 unit=mm
